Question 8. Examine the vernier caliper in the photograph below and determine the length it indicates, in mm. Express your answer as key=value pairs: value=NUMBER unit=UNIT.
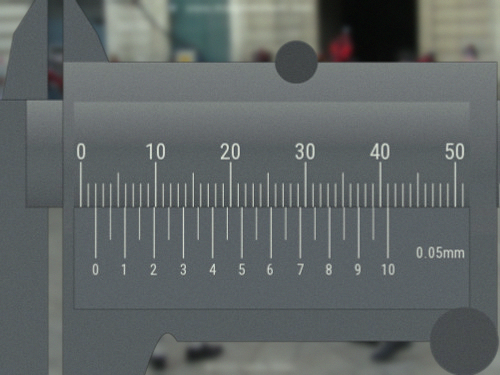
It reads value=2.0 unit=mm
